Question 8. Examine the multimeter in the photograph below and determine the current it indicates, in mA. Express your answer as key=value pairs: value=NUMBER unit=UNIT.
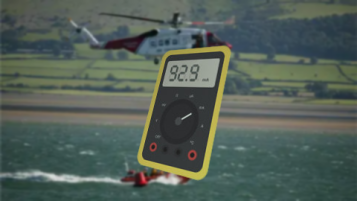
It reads value=92.9 unit=mA
